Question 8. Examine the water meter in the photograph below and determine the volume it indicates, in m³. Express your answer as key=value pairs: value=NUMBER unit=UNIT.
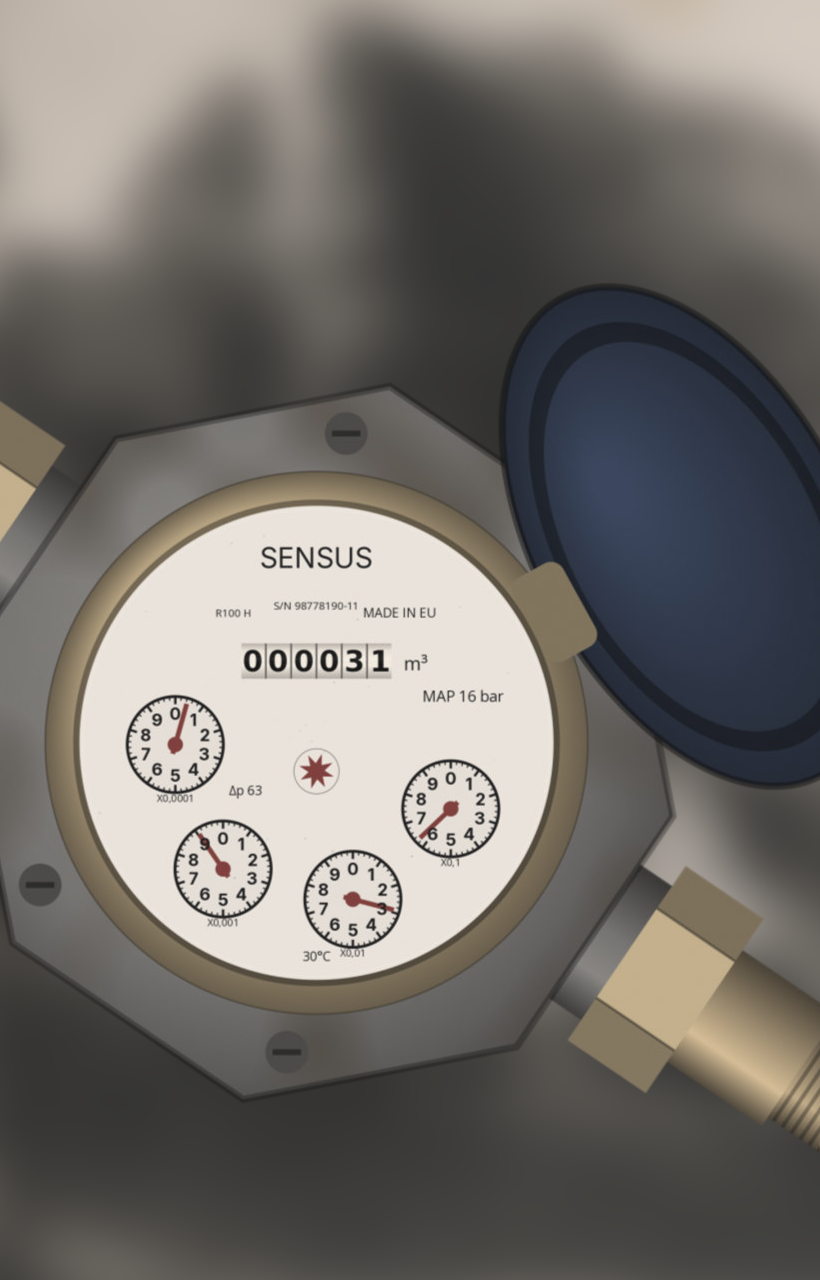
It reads value=31.6290 unit=m³
